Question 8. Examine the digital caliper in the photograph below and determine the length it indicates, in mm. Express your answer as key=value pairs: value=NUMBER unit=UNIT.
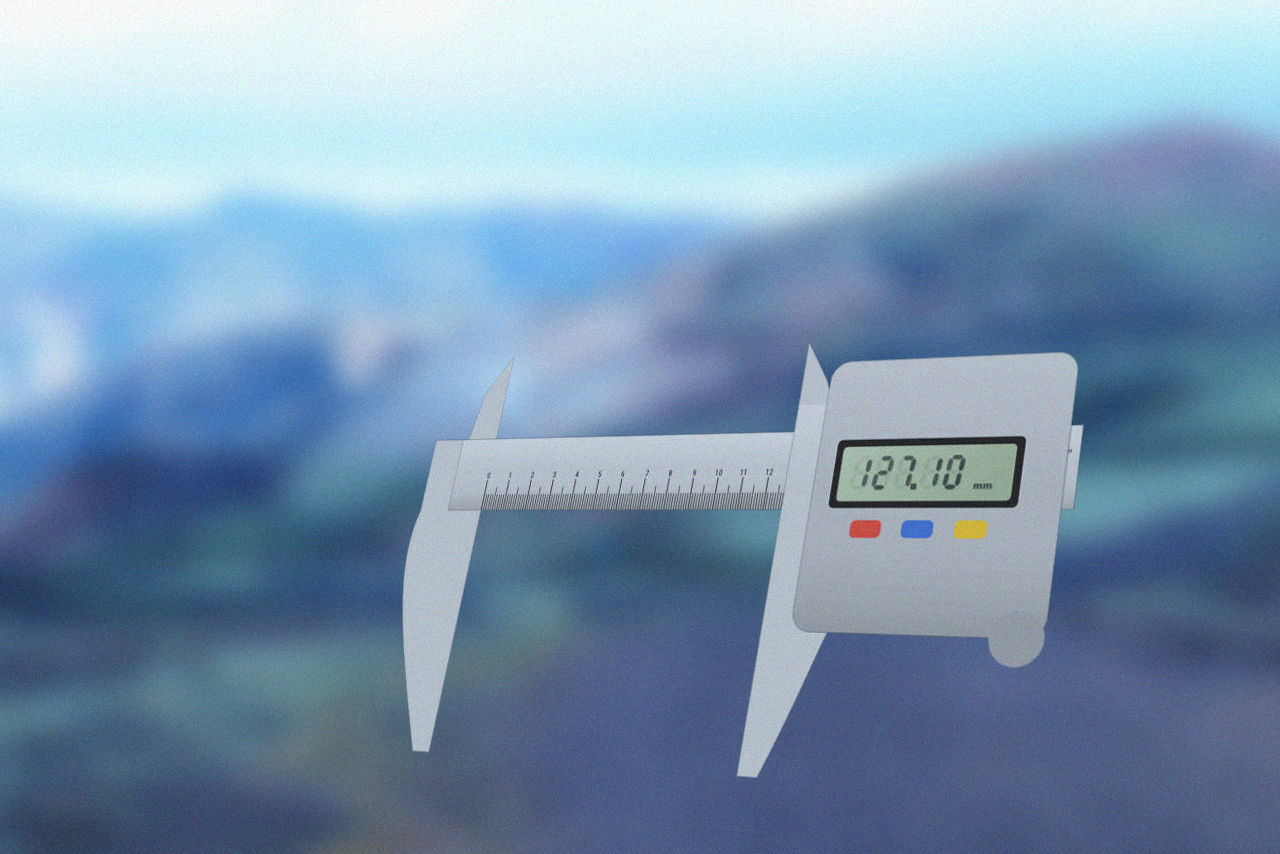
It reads value=127.10 unit=mm
